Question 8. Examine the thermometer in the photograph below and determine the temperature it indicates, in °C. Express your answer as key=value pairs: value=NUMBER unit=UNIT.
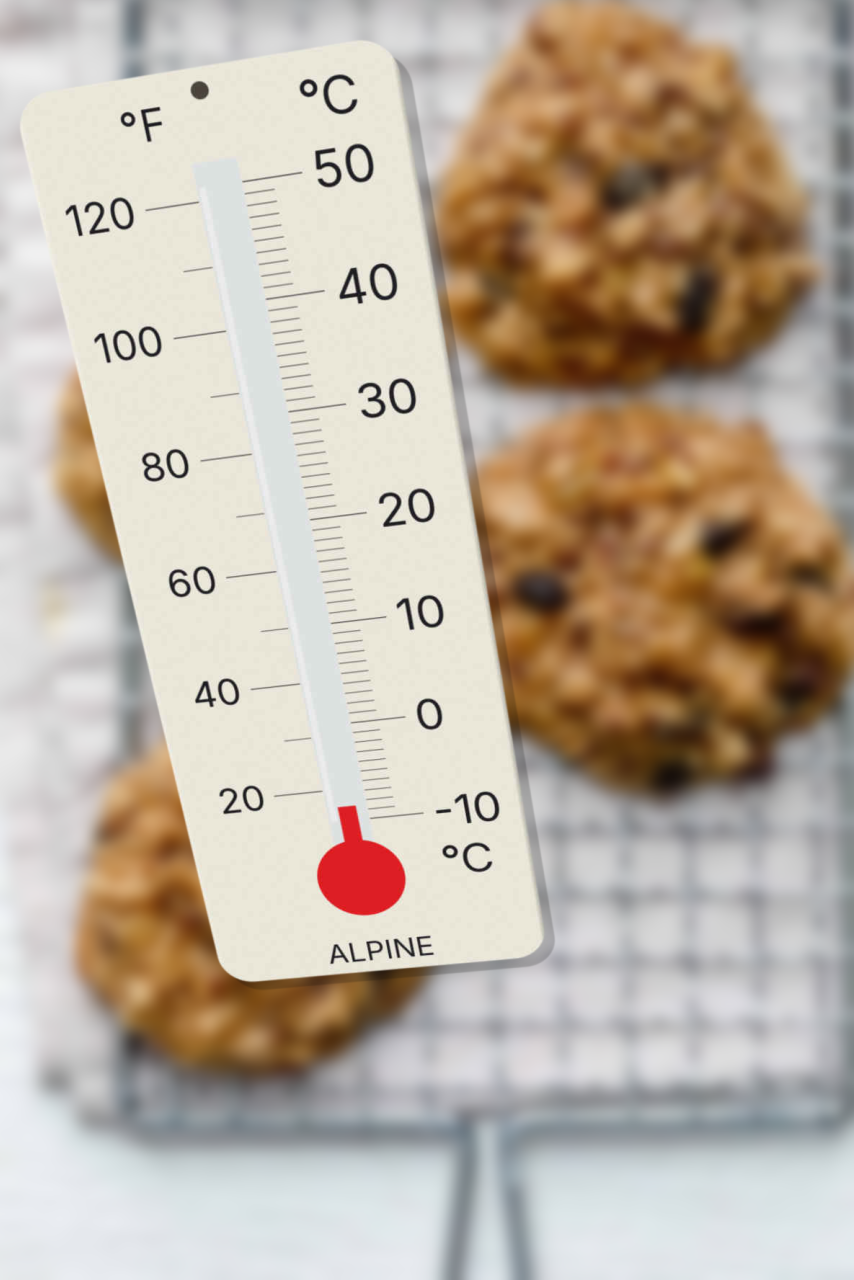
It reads value=-8.5 unit=°C
